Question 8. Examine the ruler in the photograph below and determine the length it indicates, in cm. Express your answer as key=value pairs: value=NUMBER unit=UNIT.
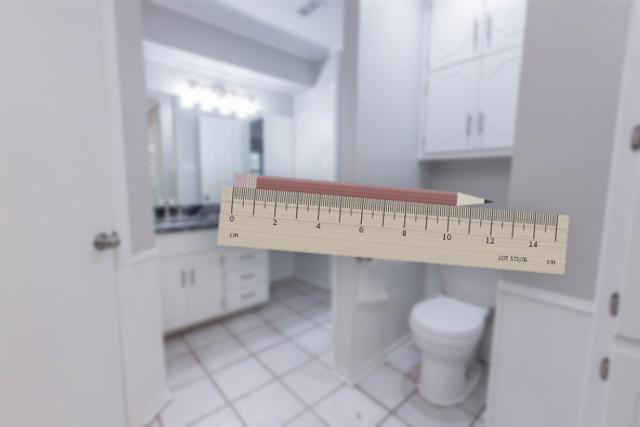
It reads value=12 unit=cm
